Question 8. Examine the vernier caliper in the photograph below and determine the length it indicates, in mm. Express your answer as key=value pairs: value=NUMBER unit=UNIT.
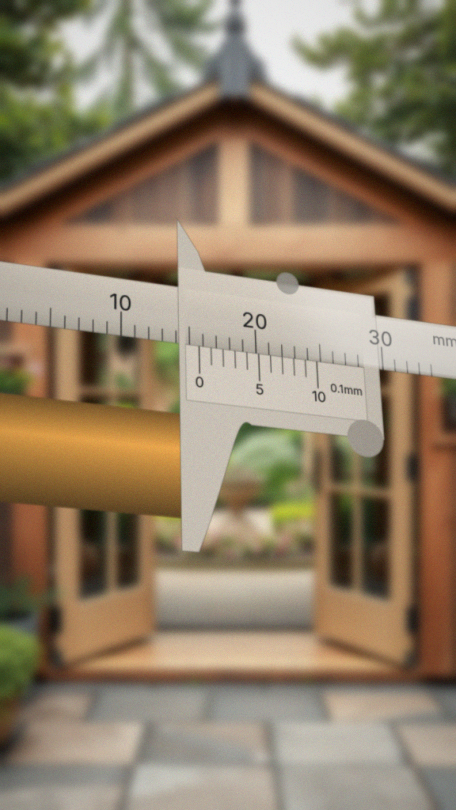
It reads value=15.7 unit=mm
